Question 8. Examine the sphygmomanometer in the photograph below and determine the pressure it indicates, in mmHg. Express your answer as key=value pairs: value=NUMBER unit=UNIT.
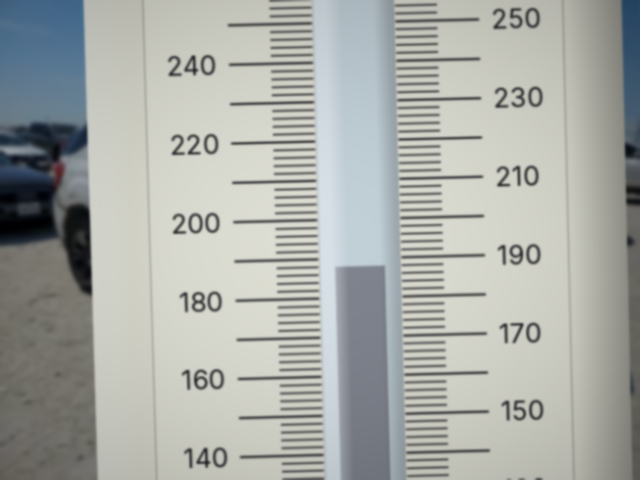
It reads value=188 unit=mmHg
